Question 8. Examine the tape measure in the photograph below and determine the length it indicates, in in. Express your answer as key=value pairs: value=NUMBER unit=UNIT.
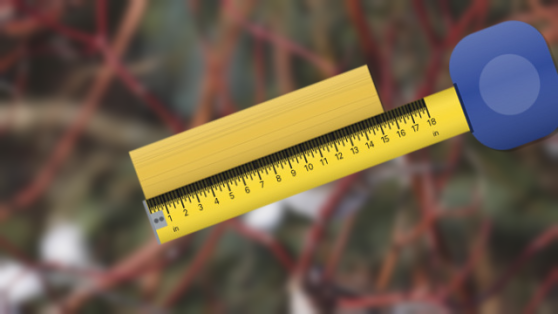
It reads value=15.5 unit=in
